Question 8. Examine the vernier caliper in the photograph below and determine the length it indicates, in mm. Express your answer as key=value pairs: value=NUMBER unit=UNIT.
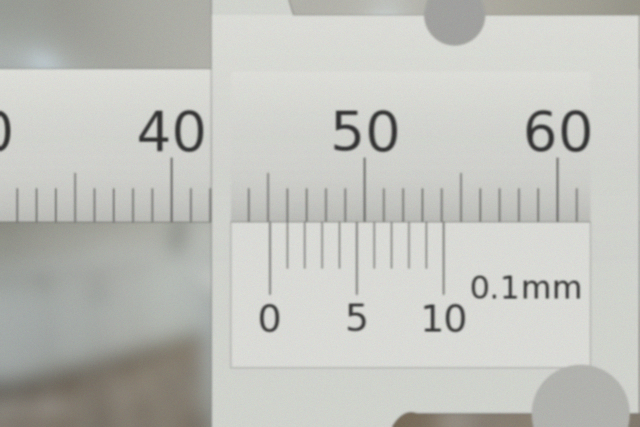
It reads value=45.1 unit=mm
